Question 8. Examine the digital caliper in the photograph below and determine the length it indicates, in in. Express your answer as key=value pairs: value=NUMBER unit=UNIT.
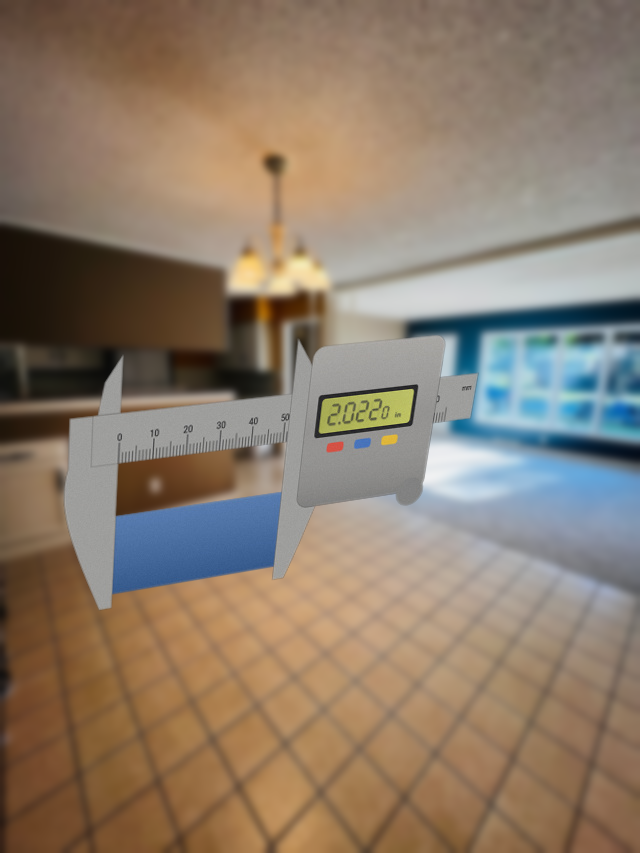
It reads value=2.0220 unit=in
